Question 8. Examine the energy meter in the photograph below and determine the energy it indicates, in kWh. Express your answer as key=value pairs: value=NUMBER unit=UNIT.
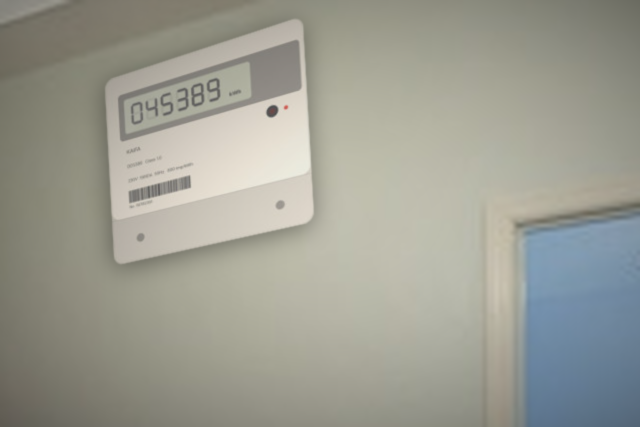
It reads value=45389 unit=kWh
